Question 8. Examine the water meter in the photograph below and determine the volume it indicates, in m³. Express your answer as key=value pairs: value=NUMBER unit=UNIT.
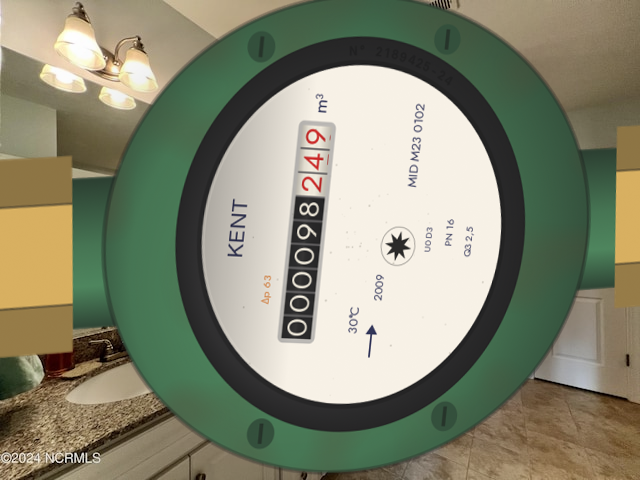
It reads value=98.249 unit=m³
